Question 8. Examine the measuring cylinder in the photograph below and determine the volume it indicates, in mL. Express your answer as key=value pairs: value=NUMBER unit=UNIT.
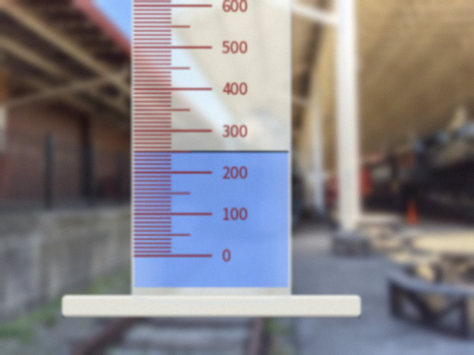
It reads value=250 unit=mL
